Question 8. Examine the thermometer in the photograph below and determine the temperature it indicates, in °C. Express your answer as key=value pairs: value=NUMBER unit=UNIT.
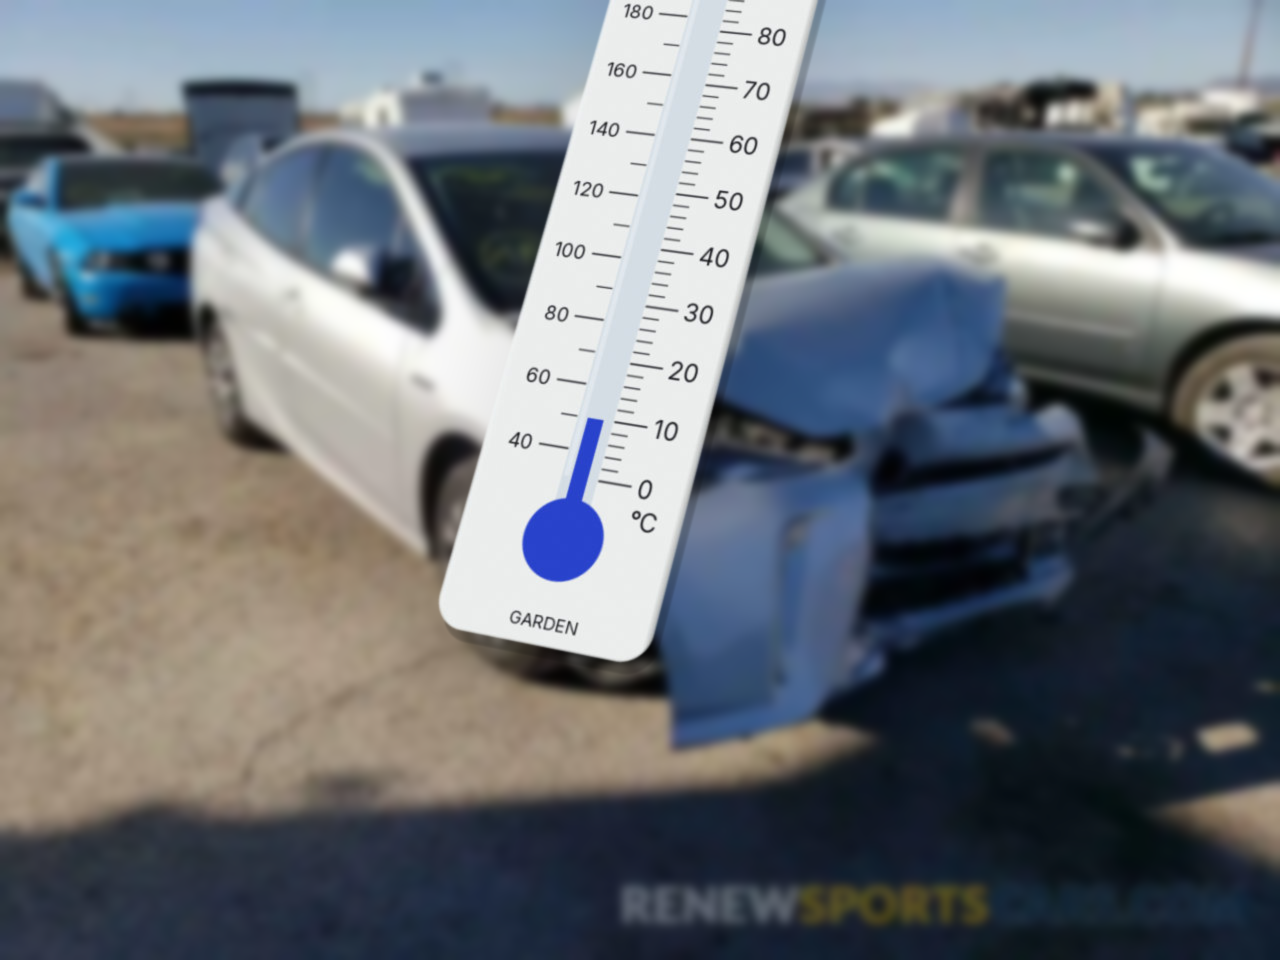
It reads value=10 unit=°C
